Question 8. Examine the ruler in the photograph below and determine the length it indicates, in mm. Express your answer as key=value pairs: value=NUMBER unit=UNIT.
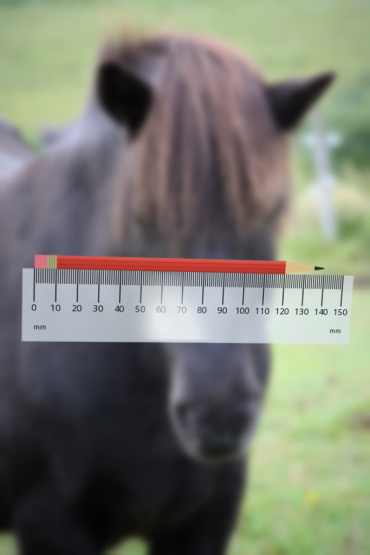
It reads value=140 unit=mm
